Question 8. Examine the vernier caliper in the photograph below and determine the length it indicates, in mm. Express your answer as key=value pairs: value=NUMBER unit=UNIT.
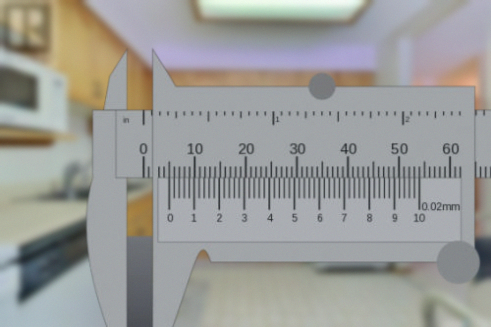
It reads value=5.0 unit=mm
